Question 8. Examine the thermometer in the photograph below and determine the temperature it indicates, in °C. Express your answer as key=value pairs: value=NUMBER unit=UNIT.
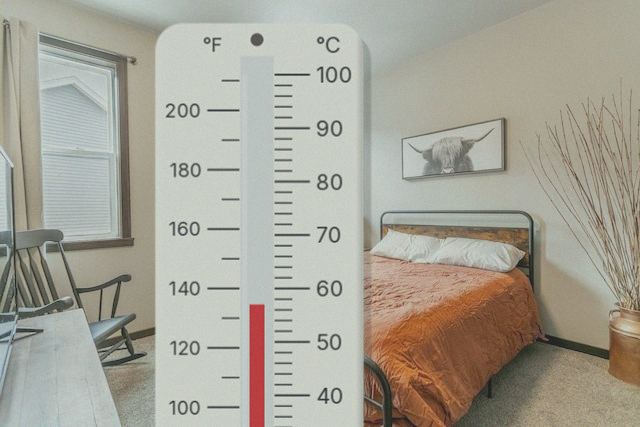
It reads value=57 unit=°C
